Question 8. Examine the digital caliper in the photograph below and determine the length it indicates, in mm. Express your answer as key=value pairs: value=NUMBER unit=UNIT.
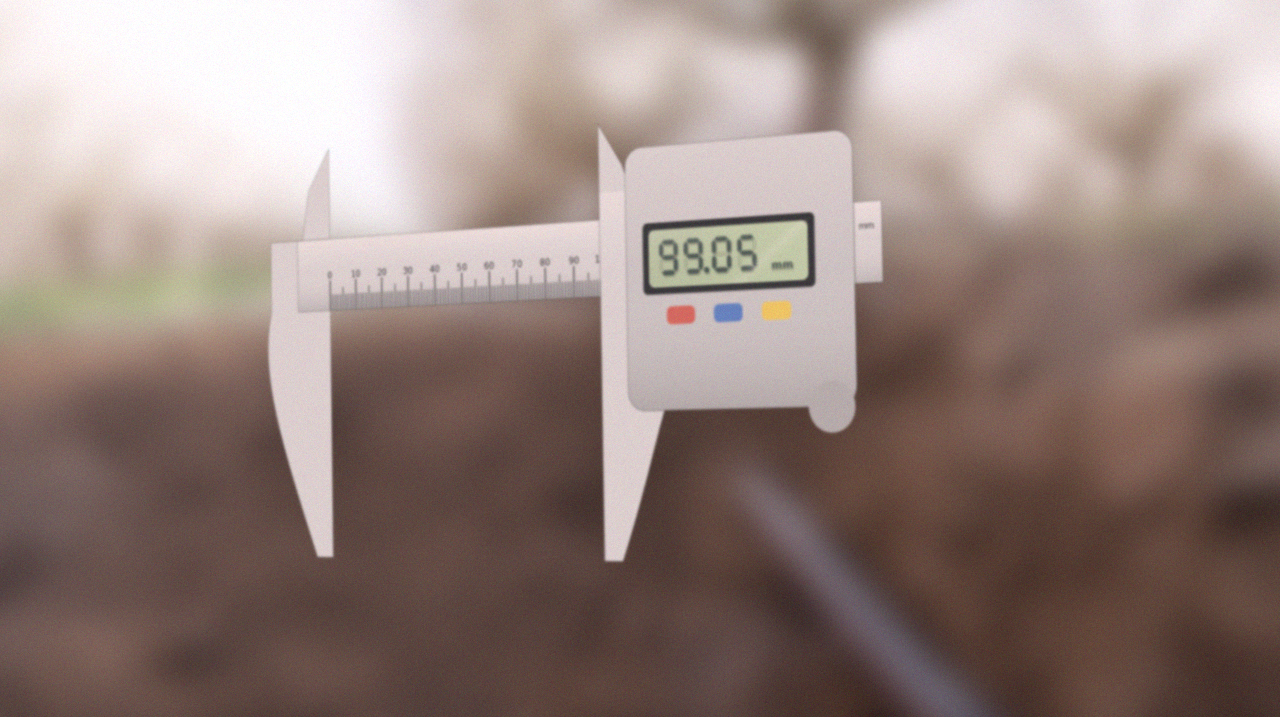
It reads value=99.05 unit=mm
